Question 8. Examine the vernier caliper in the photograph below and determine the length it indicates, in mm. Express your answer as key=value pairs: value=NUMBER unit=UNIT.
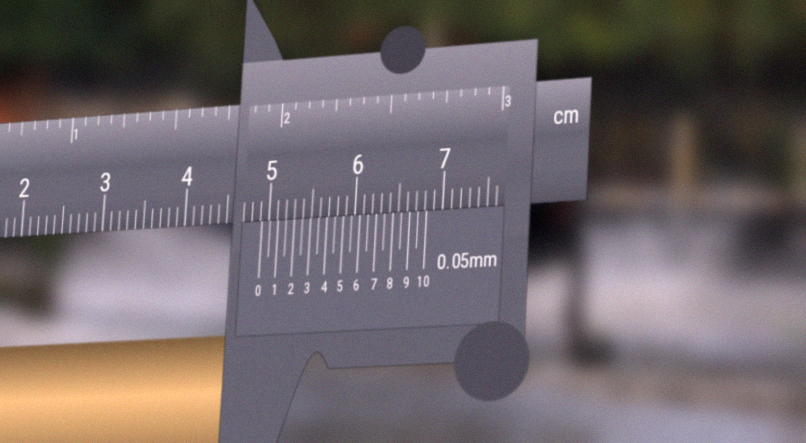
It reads value=49.2 unit=mm
